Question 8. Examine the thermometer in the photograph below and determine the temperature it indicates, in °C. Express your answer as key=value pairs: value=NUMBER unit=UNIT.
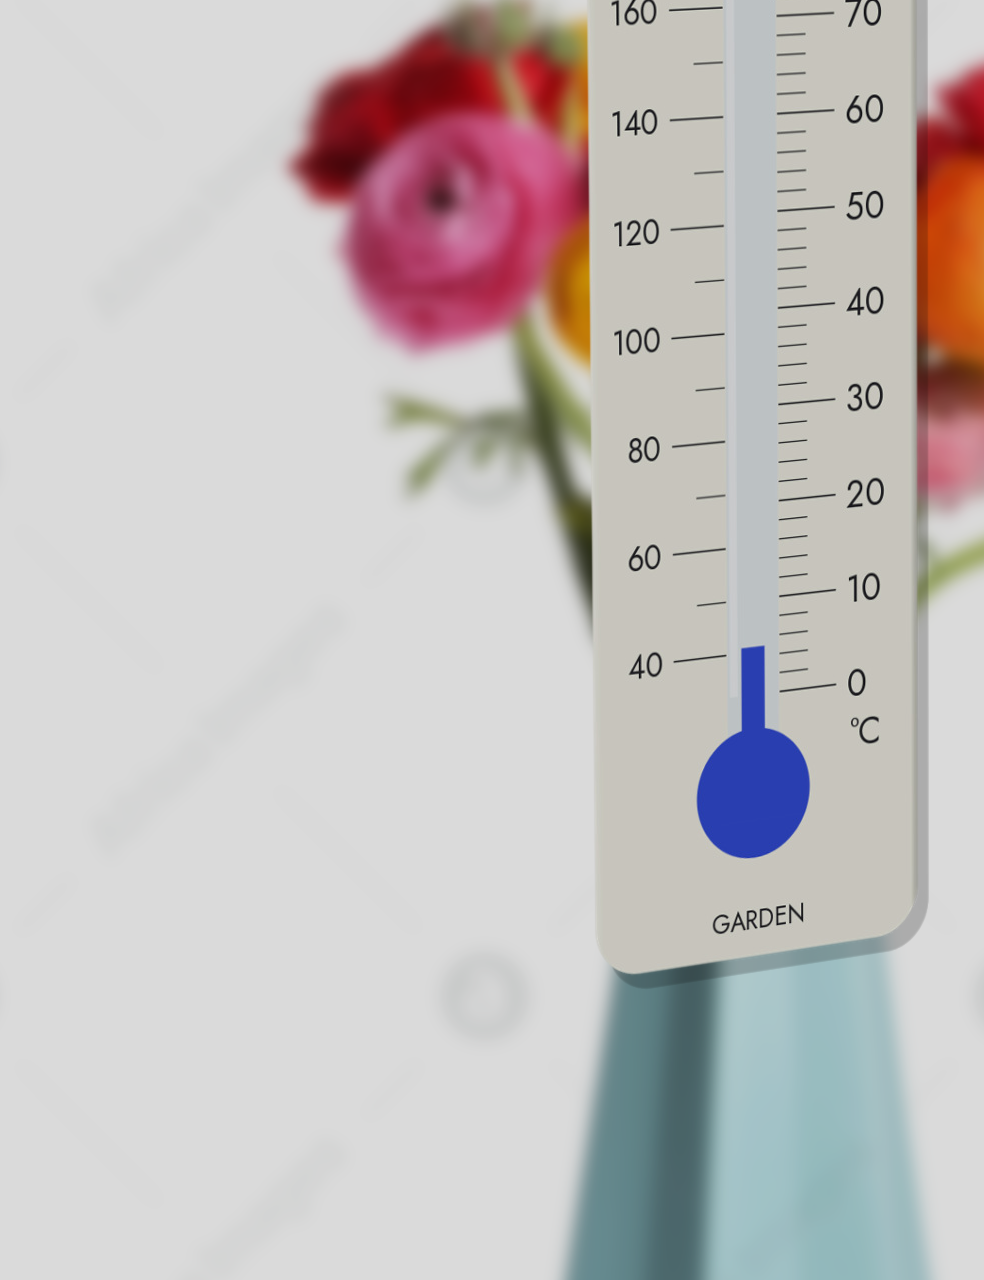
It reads value=5 unit=°C
